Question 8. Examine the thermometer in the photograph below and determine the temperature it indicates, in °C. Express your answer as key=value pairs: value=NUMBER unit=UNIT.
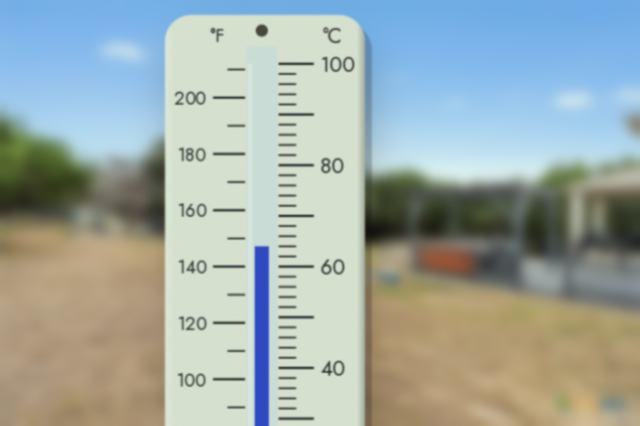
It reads value=64 unit=°C
